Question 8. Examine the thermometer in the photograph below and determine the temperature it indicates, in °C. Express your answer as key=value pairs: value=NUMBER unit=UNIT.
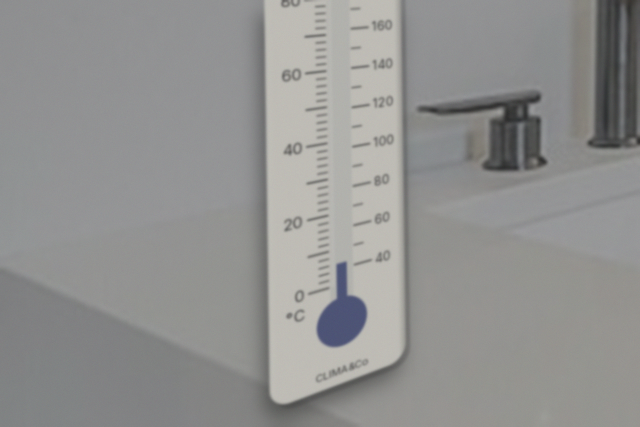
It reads value=6 unit=°C
